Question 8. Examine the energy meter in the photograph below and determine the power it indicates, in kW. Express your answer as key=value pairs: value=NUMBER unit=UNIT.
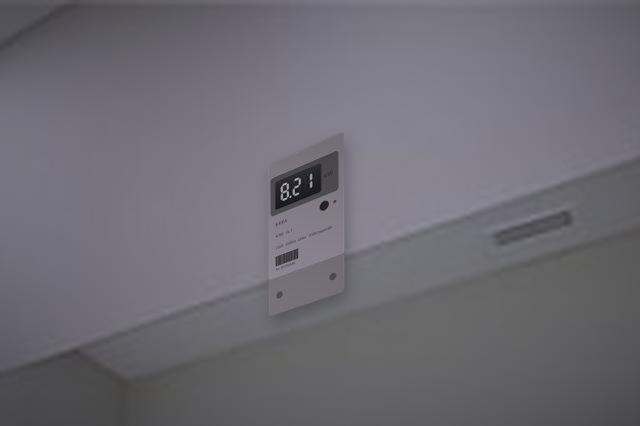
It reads value=8.21 unit=kW
